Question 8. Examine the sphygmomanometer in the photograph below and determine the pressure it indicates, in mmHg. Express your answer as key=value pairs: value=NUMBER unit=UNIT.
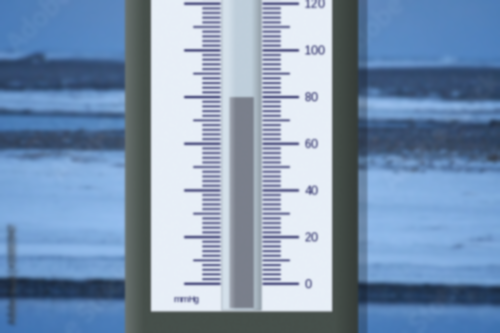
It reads value=80 unit=mmHg
